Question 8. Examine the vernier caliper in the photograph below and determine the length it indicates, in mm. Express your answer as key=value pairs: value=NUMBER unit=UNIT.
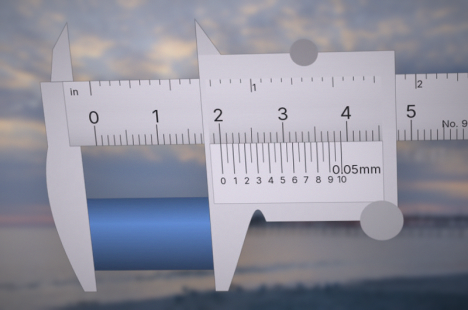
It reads value=20.0 unit=mm
